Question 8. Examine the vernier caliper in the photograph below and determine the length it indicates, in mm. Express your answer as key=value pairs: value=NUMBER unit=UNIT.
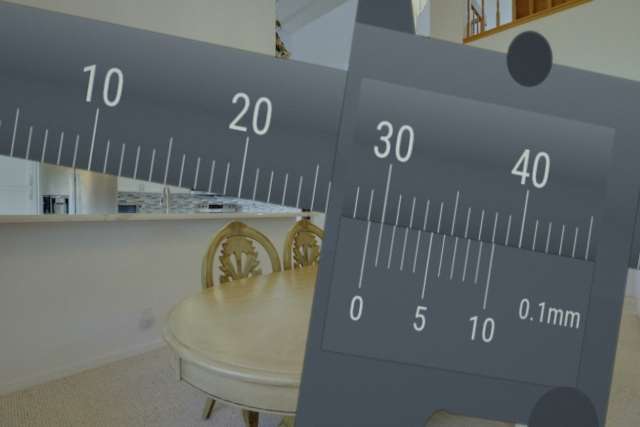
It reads value=29.1 unit=mm
